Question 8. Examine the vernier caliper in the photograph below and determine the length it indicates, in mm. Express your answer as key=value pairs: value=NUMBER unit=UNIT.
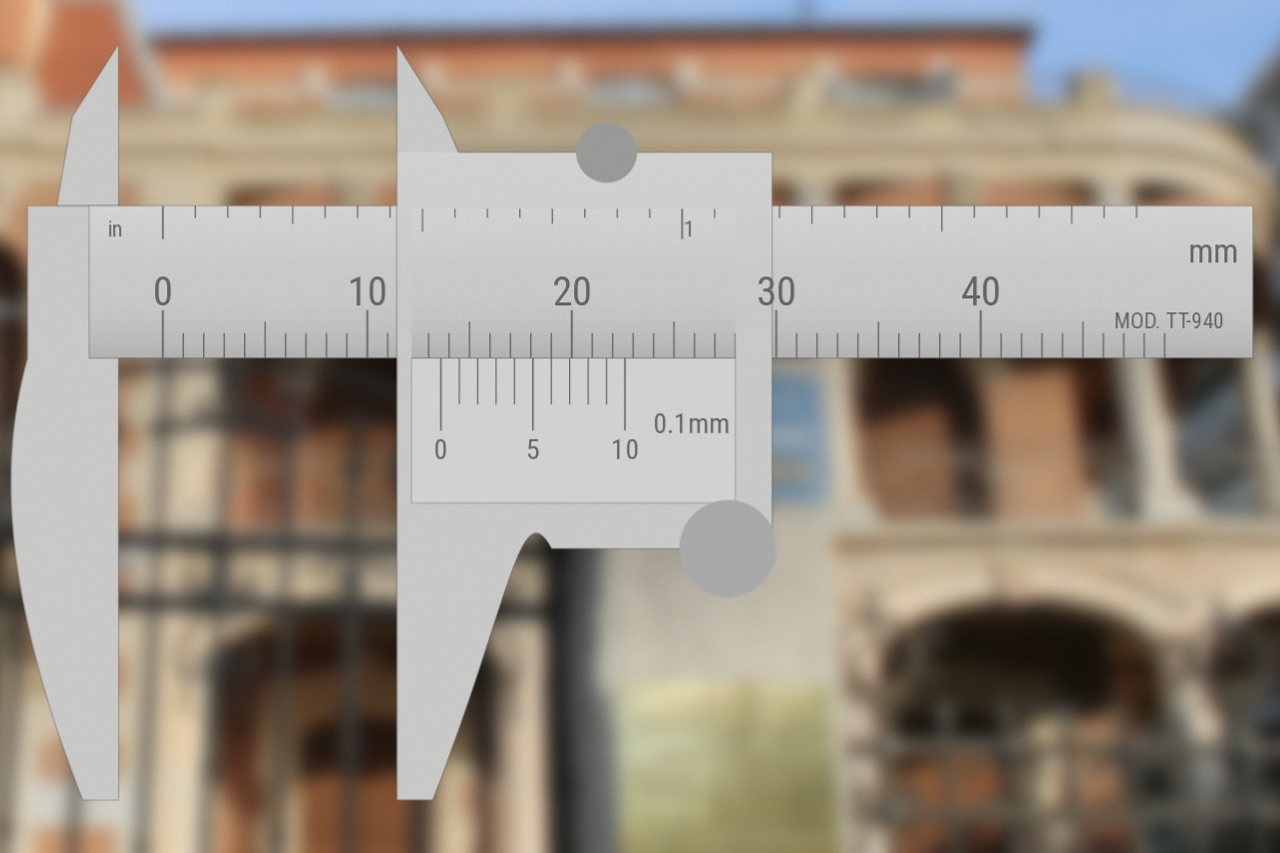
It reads value=13.6 unit=mm
